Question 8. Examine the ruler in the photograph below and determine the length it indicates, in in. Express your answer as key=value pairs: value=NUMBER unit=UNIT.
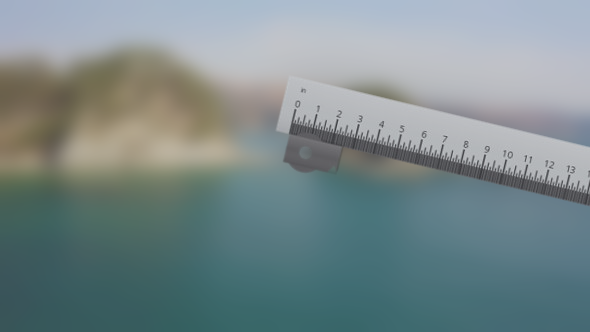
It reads value=2.5 unit=in
